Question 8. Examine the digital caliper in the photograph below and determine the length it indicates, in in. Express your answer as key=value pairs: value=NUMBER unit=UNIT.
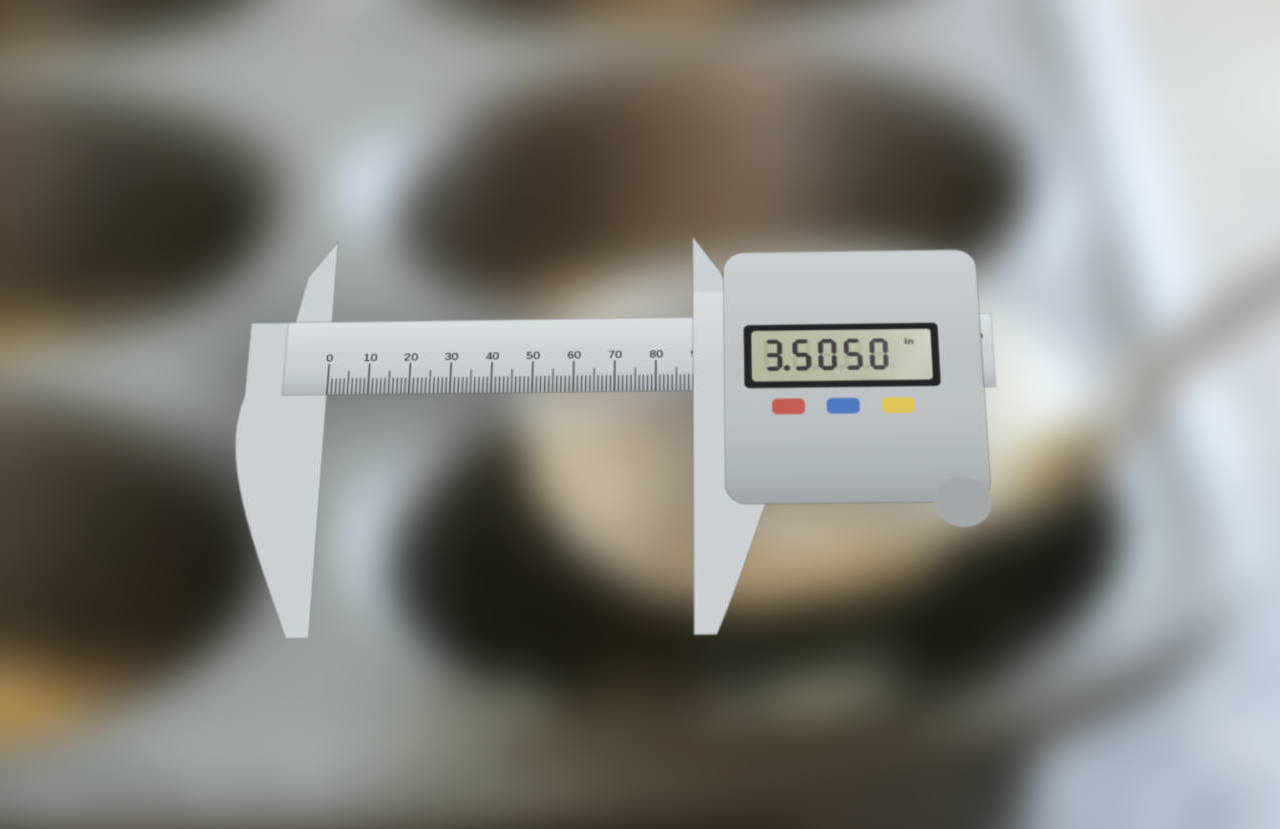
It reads value=3.5050 unit=in
